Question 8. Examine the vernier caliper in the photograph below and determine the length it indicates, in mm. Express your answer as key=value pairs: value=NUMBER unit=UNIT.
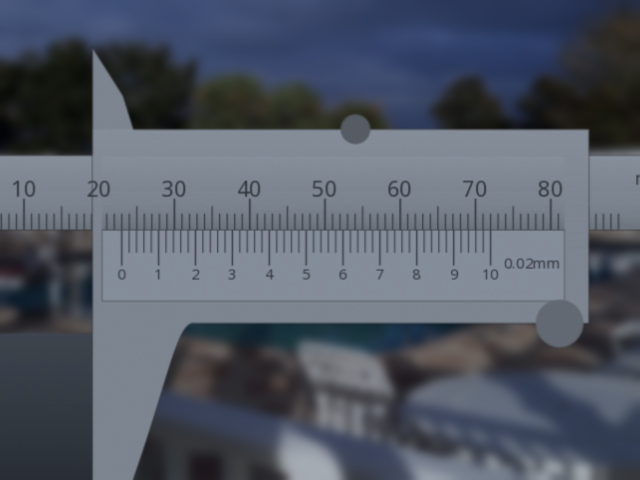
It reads value=23.0 unit=mm
